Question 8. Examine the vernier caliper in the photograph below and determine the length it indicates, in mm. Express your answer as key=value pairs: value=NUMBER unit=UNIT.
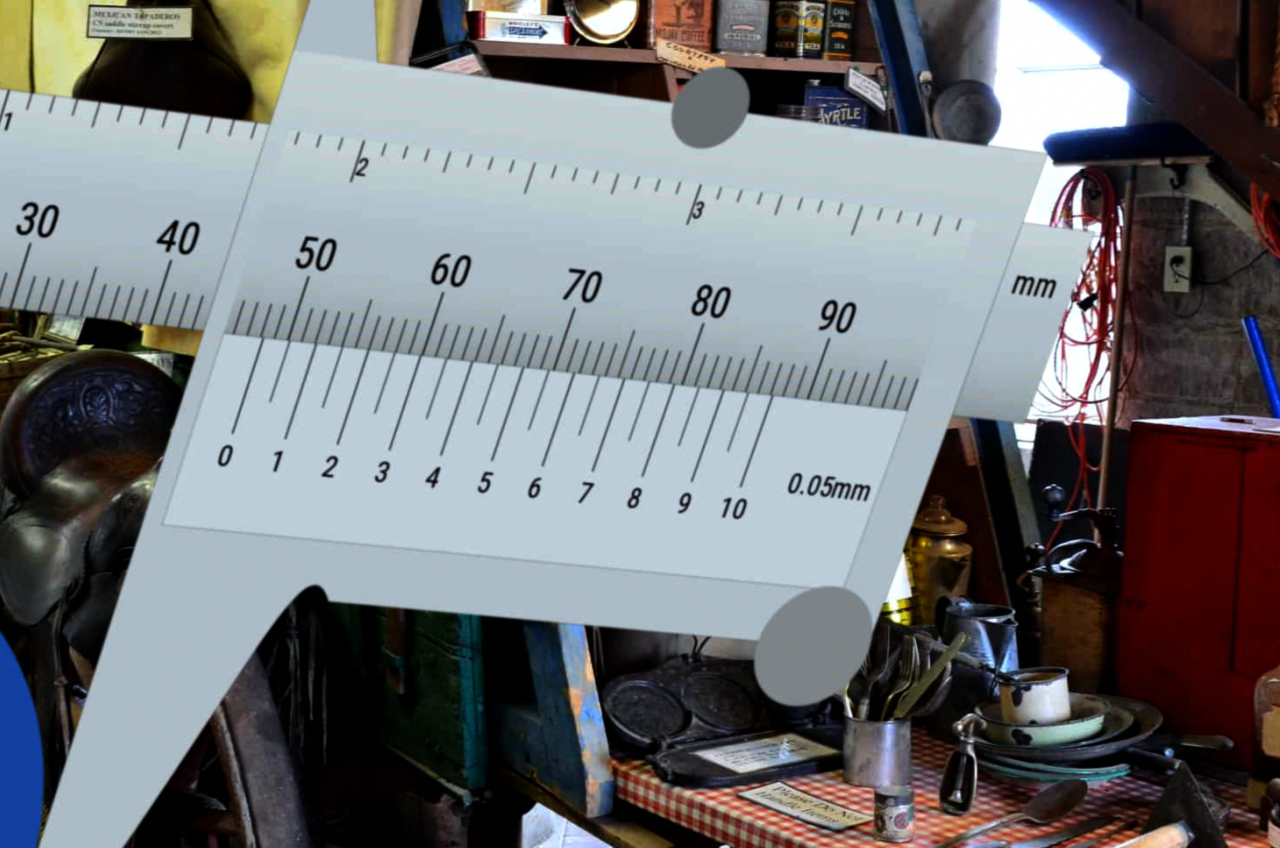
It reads value=48.2 unit=mm
